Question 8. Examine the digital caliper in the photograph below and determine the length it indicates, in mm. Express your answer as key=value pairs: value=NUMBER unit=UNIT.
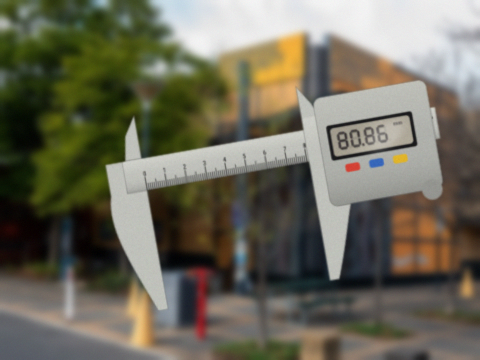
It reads value=80.86 unit=mm
